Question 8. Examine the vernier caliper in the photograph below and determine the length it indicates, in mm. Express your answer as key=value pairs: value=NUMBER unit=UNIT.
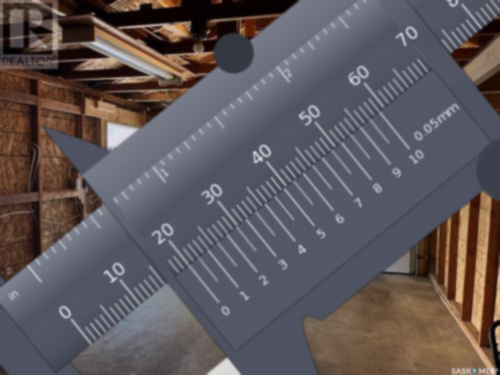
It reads value=20.0 unit=mm
